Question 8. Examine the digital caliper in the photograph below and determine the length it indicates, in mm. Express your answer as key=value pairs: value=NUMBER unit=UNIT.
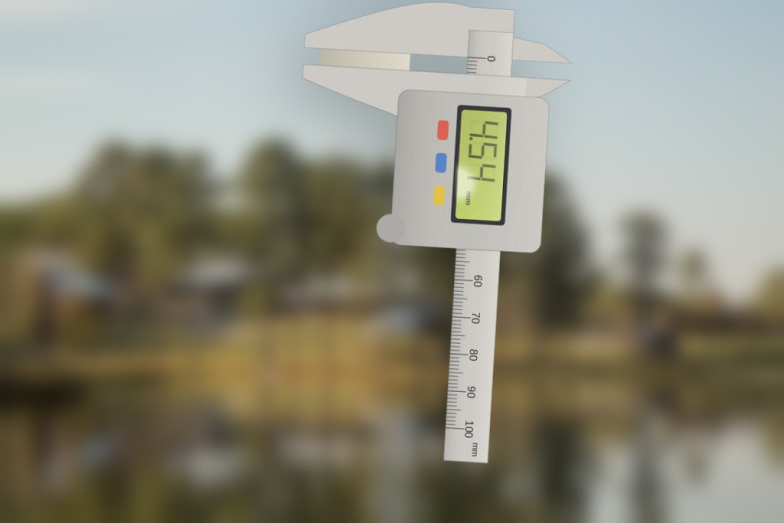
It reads value=4.54 unit=mm
